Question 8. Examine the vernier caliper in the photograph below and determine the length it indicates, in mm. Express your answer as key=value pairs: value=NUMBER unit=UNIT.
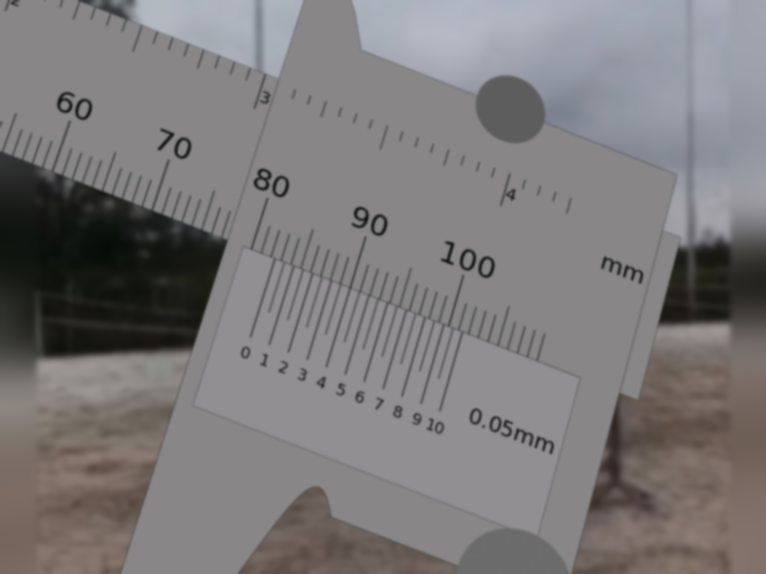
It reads value=82.4 unit=mm
